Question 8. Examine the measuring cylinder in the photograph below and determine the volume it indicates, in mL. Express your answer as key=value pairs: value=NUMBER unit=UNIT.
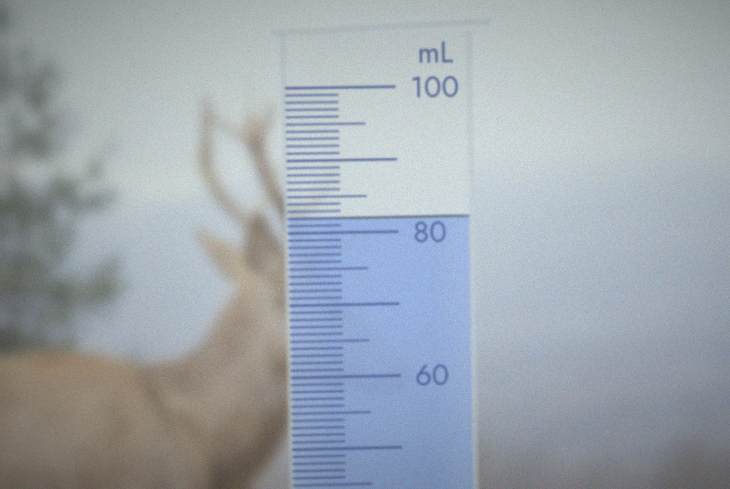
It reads value=82 unit=mL
